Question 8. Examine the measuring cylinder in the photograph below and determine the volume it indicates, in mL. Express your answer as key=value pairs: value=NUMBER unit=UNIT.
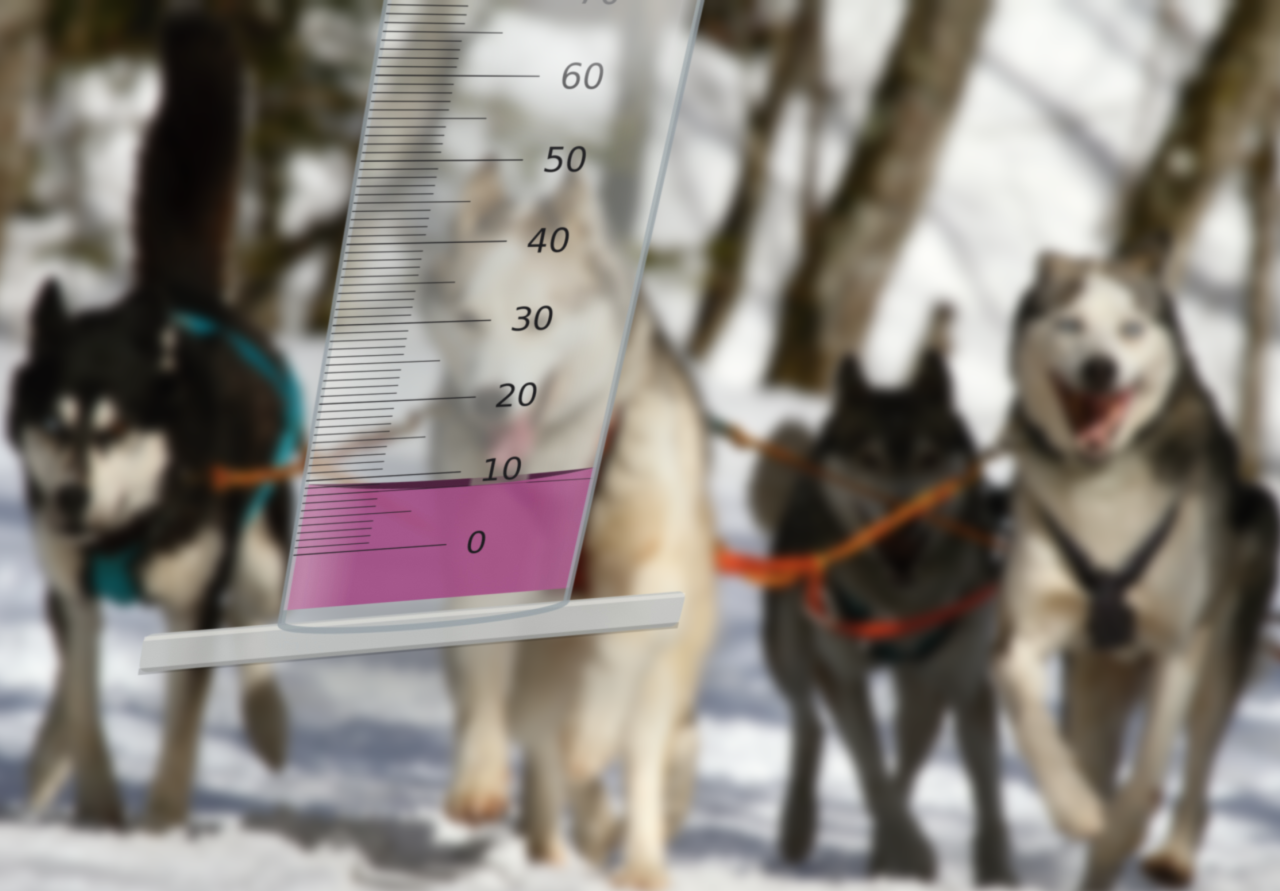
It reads value=8 unit=mL
